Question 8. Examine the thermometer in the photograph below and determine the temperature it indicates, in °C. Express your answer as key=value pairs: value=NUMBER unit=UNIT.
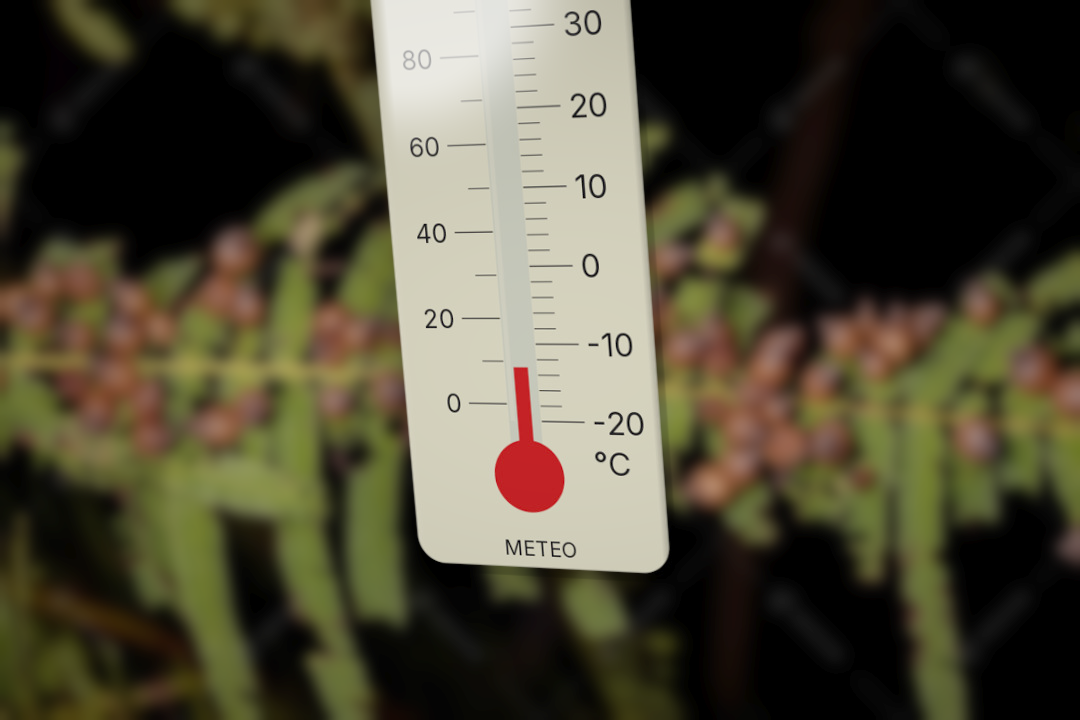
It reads value=-13 unit=°C
